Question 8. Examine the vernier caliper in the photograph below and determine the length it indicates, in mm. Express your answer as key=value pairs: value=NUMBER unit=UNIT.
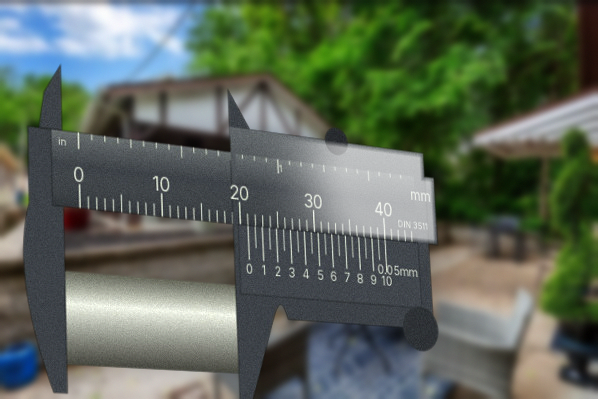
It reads value=21.0 unit=mm
